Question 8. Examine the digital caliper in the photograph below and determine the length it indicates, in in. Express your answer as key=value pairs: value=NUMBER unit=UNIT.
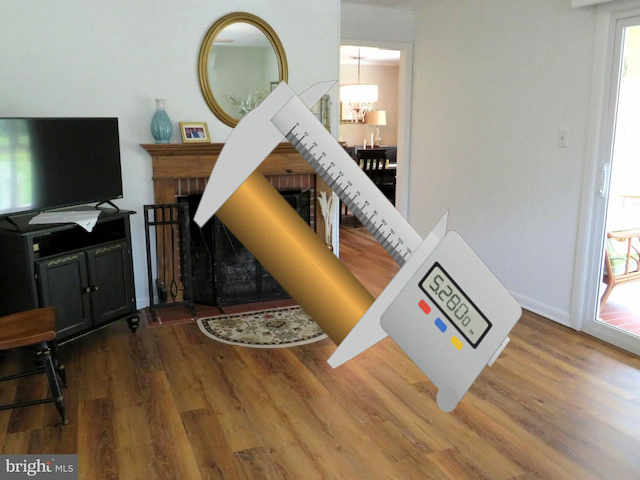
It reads value=5.2800 unit=in
